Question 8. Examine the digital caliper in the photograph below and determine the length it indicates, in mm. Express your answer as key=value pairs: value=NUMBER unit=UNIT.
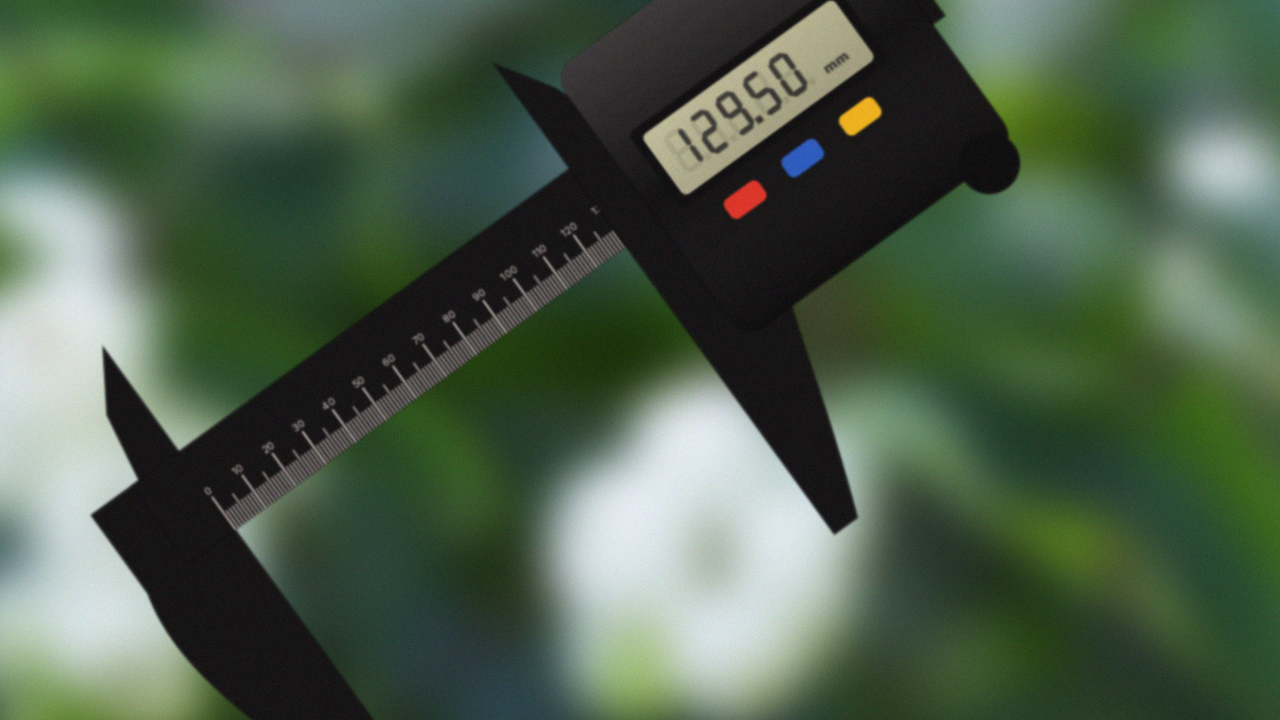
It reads value=129.50 unit=mm
